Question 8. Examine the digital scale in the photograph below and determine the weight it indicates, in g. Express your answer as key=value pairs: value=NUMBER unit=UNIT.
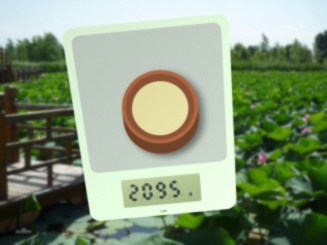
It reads value=2095 unit=g
